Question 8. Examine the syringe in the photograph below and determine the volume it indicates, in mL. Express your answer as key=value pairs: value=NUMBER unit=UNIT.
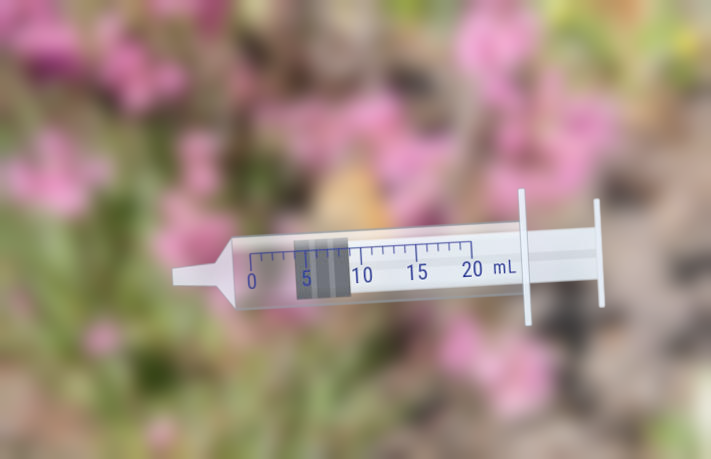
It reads value=4 unit=mL
